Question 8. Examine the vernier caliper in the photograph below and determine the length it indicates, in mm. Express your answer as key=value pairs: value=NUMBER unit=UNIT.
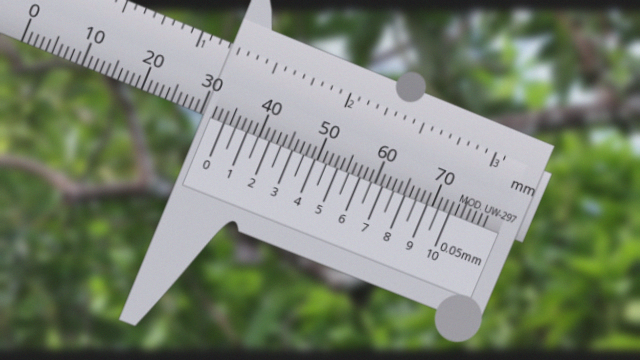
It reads value=34.0 unit=mm
